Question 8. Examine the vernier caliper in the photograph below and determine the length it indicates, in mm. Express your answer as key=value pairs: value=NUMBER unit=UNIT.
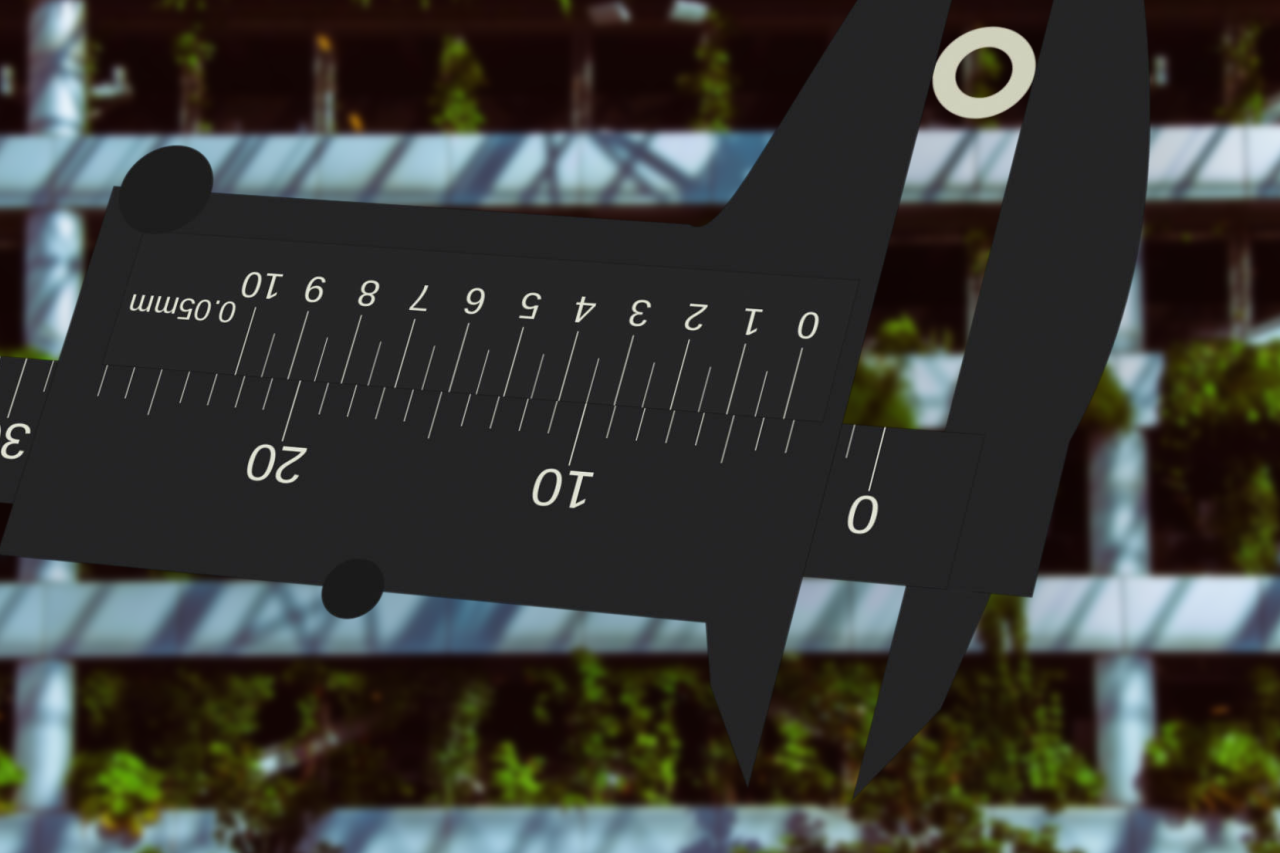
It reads value=3.35 unit=mm
